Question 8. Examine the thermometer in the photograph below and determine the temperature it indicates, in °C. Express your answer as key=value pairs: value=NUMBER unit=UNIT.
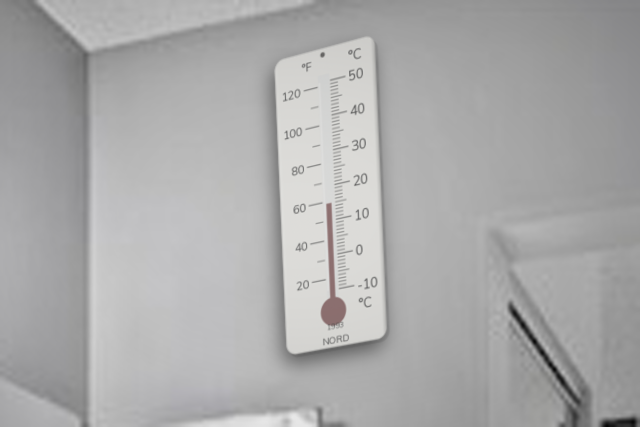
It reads value=15 unit=°C
